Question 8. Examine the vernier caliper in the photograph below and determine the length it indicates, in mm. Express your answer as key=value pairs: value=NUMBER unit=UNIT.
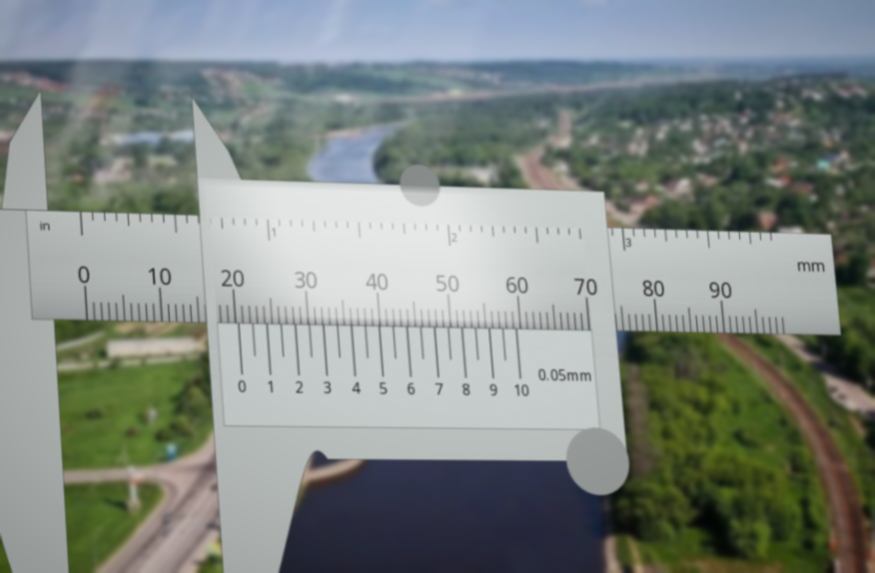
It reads value=20.4 unit=mm
